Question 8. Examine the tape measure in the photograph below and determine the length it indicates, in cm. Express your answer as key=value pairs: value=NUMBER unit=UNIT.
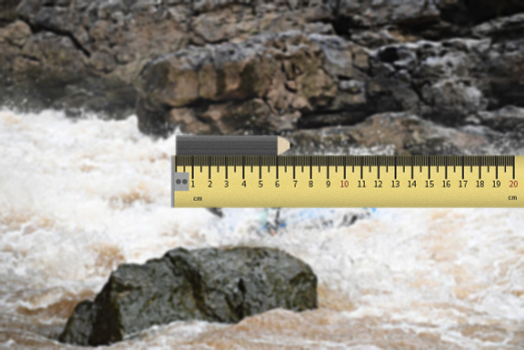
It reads value=7 unit=cm
